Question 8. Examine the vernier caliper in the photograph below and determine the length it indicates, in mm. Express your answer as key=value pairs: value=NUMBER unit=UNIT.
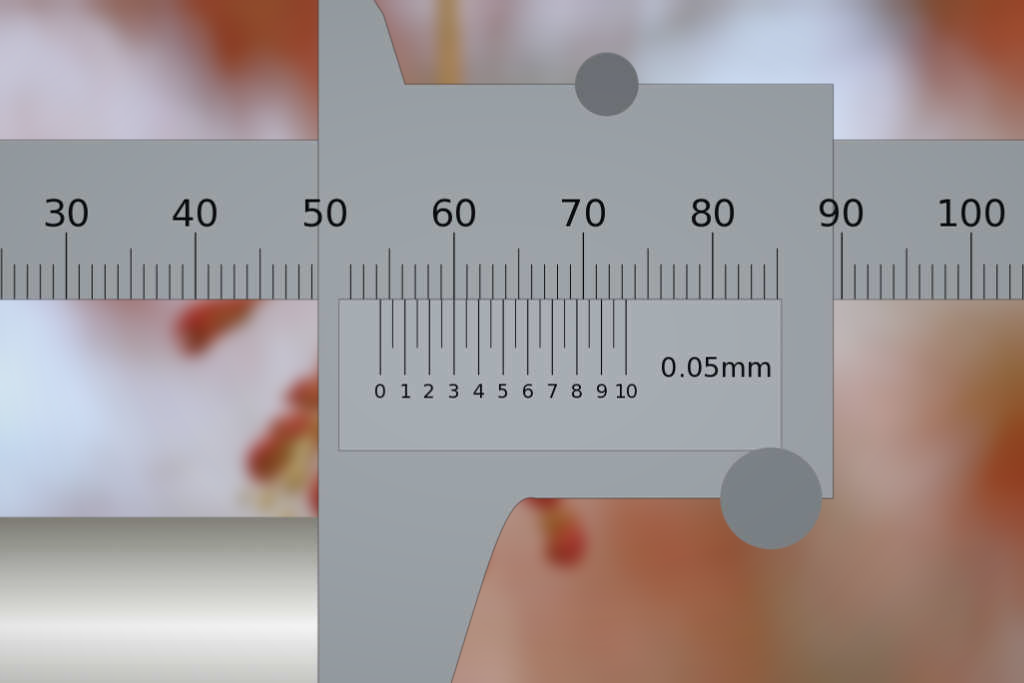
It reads value=54.3 unit=mm
